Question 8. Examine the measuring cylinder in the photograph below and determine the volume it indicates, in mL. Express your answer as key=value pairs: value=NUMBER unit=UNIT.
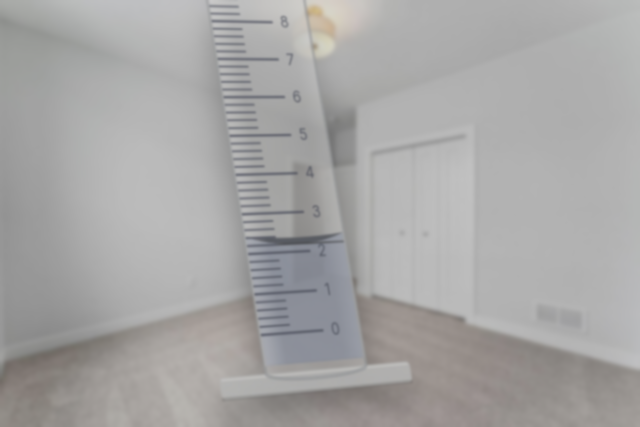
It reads value=2.2 unit=mL
